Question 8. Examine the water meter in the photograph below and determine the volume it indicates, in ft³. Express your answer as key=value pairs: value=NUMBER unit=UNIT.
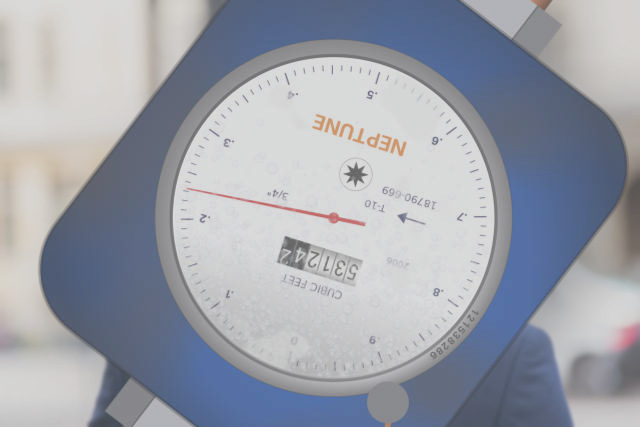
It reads value=531242.23 unit=ft³
